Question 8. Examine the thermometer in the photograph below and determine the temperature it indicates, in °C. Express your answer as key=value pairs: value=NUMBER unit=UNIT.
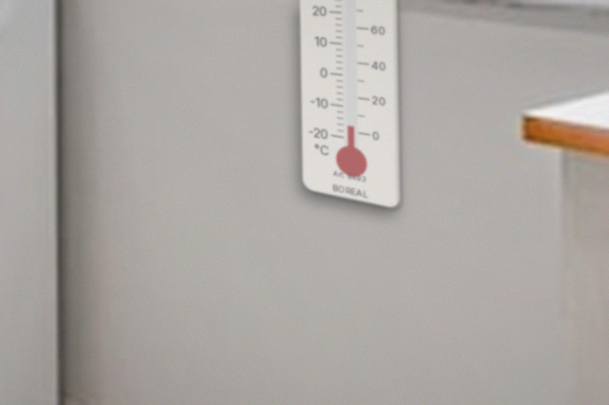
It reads value=-16 unit=°C
